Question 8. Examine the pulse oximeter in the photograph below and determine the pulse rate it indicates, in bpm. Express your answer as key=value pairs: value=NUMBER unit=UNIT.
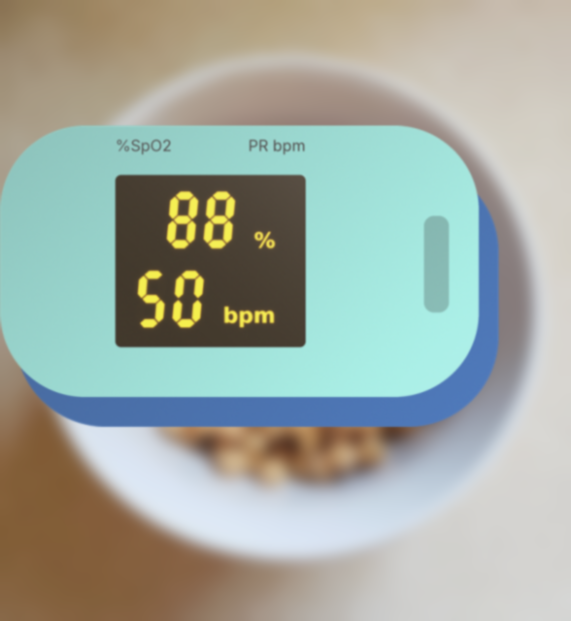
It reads value=50 unit=bpm
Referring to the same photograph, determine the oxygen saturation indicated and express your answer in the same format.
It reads value=88 unit=%
